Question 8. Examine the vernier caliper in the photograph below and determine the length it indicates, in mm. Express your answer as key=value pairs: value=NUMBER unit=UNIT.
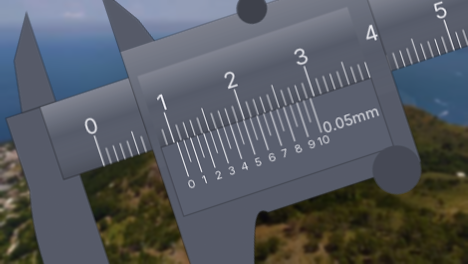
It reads value=10.4 unit=mm
